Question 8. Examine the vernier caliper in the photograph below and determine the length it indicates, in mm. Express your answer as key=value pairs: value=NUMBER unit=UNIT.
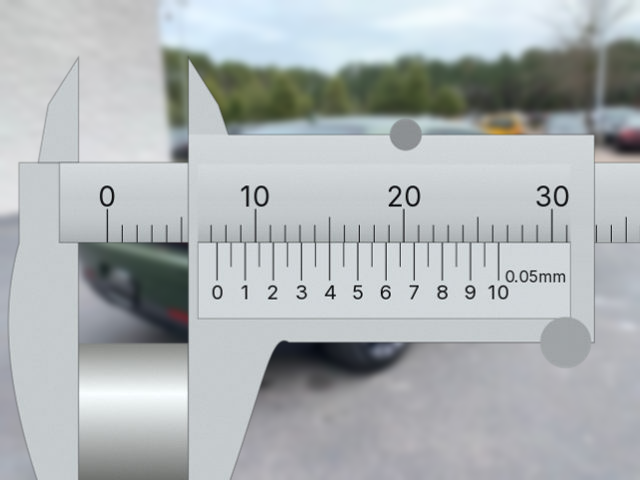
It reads value=7.4 unit=mm
